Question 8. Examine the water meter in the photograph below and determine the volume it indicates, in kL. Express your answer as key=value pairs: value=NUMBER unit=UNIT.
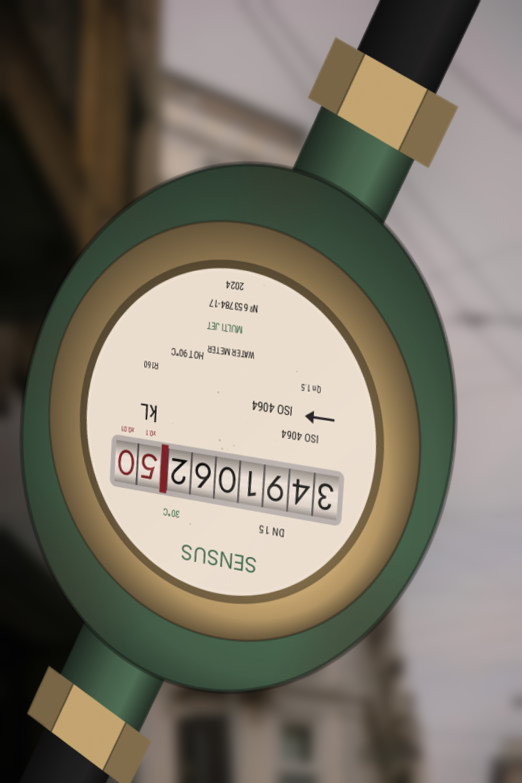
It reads value=3491062.50 unit=kL
